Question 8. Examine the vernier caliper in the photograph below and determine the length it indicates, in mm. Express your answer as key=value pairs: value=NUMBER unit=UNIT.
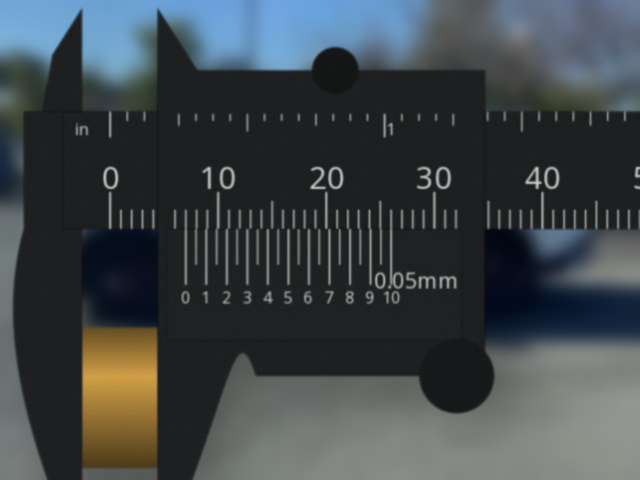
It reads value=7.0 unit=mm
